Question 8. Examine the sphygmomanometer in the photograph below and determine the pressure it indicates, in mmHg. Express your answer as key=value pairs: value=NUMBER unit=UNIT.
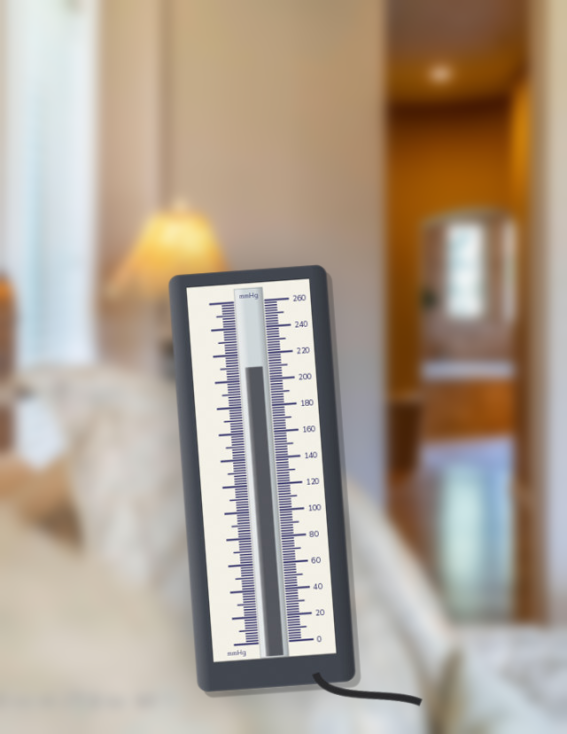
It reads value=210 unit=mmHg
